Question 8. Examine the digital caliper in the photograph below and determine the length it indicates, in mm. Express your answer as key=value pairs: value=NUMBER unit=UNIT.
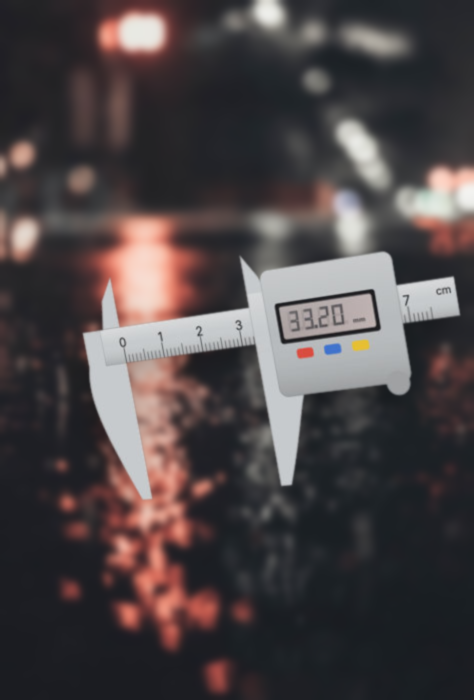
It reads value=33.20 unit=mm
